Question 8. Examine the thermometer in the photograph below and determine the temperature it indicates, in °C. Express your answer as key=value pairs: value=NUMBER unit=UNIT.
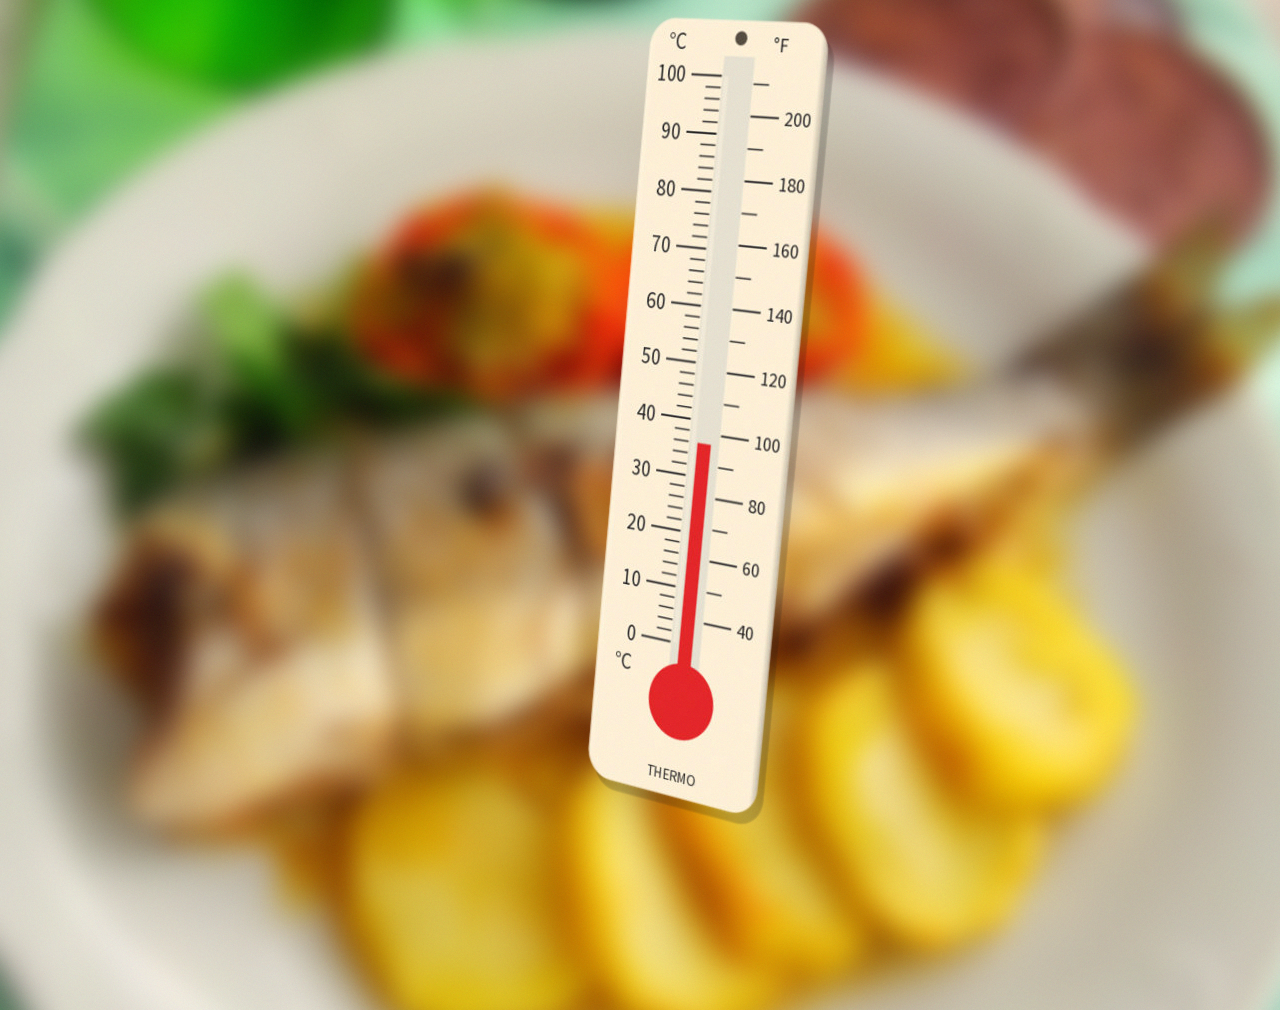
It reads value=36 unit=°C
